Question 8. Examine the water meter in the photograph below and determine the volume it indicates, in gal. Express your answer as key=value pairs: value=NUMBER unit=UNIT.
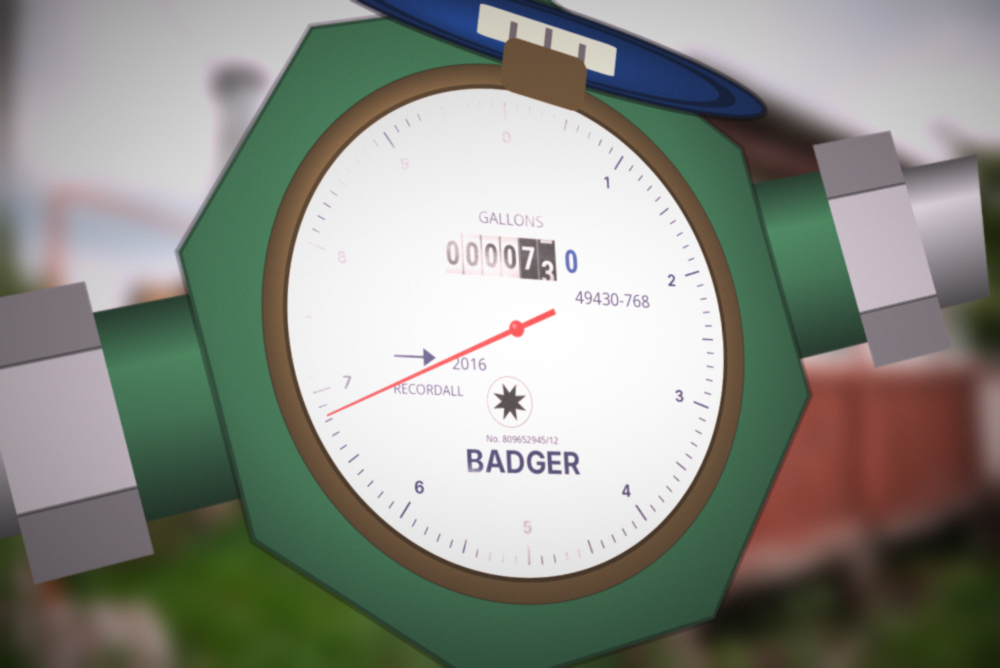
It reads value=726.8 unit=gal
